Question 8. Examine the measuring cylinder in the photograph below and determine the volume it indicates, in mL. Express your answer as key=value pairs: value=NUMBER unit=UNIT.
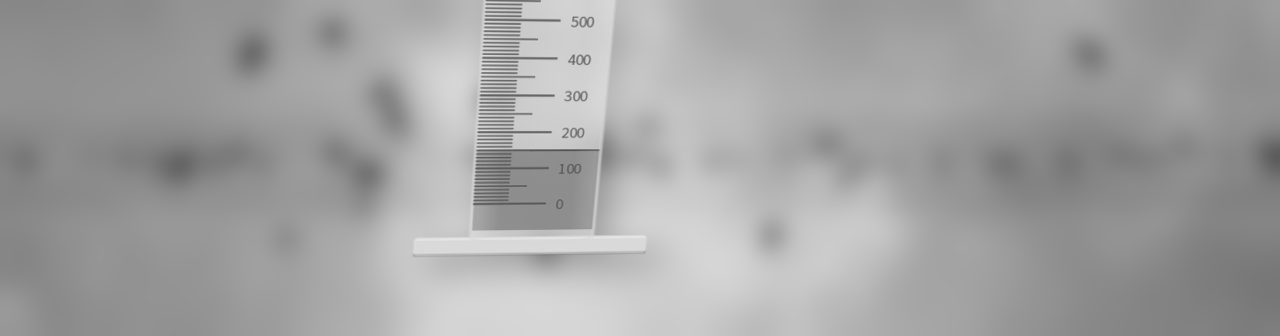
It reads value=150 unit=mL
